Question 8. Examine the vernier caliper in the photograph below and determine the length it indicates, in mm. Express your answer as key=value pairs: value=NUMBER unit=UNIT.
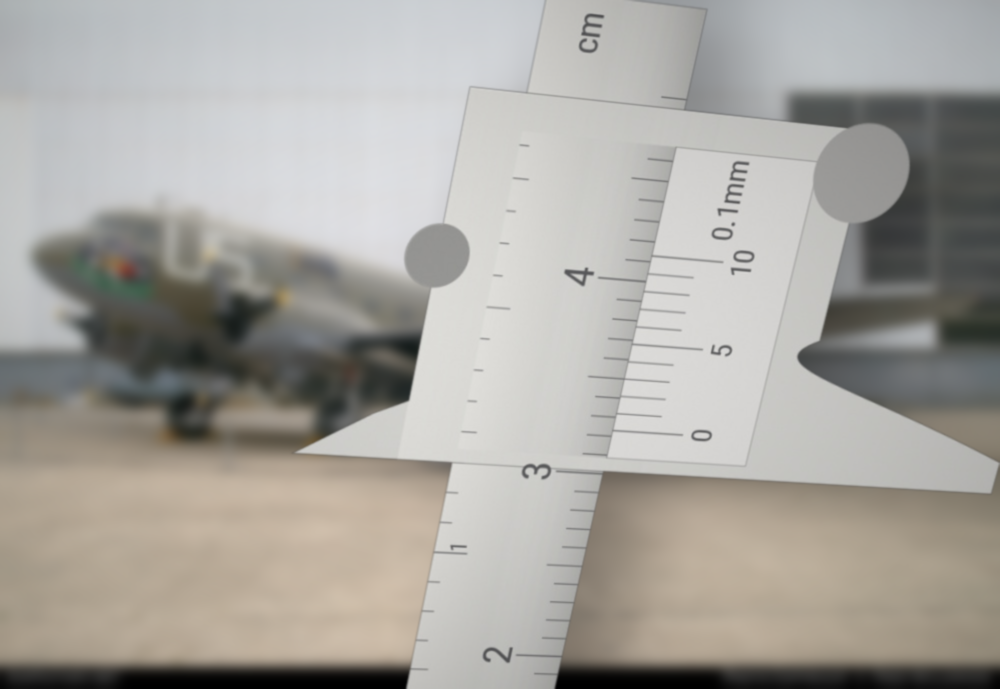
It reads value=32.3 unit=mm
